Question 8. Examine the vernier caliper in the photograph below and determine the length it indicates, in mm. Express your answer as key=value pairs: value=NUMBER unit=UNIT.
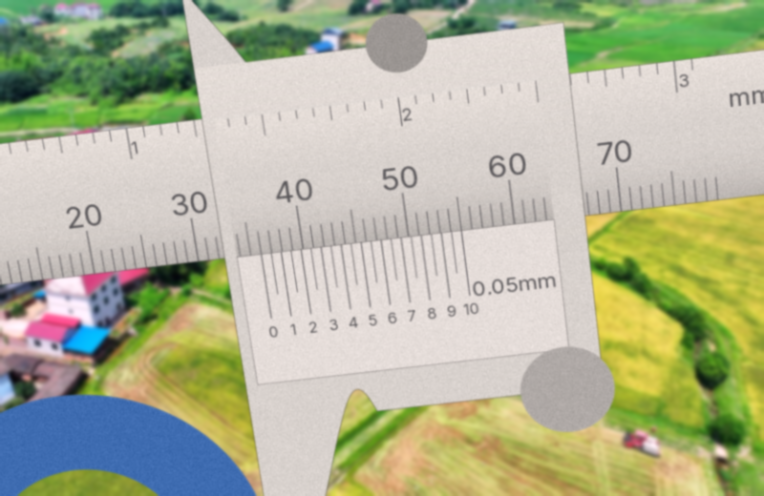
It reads value=36.0 unit=mm
